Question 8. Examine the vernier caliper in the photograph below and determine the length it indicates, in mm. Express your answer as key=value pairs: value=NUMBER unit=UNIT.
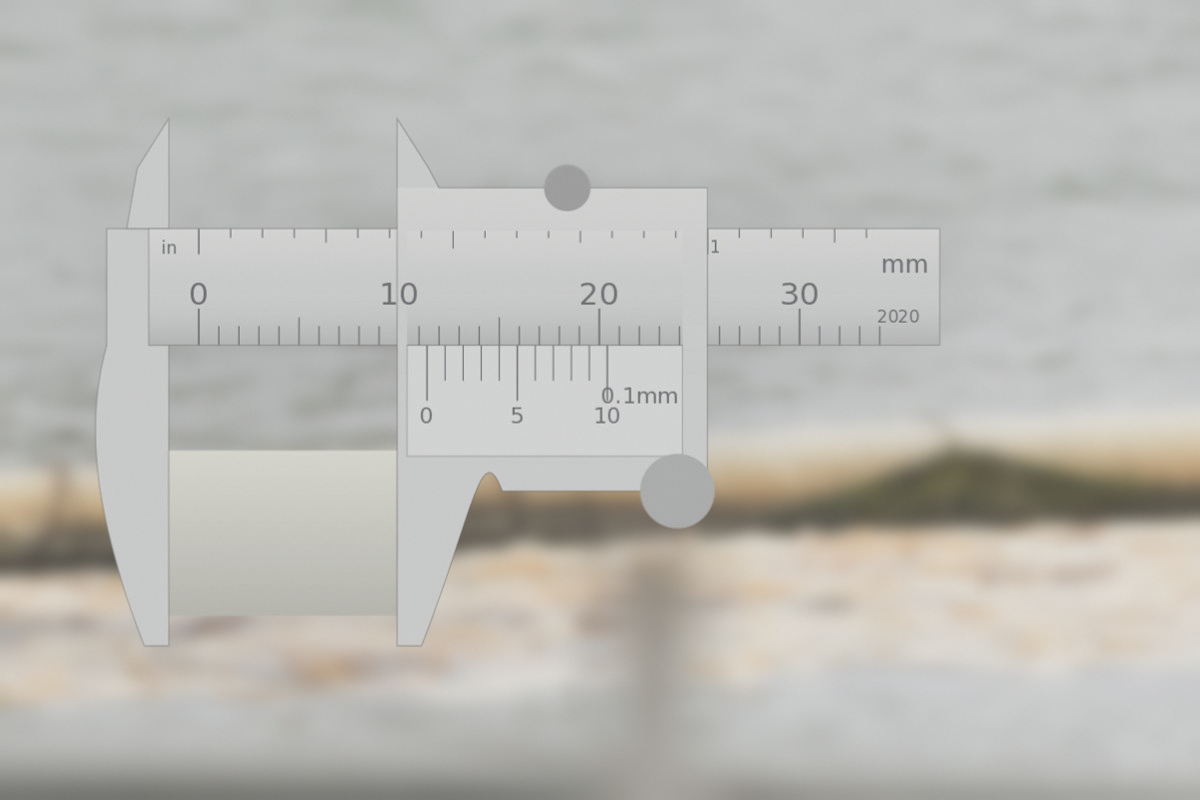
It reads value=11.4 unit=mm
